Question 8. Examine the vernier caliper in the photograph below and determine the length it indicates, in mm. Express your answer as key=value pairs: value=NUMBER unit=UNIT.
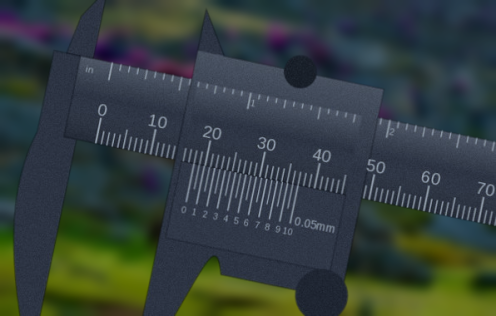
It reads value=18.0 unit=mm
